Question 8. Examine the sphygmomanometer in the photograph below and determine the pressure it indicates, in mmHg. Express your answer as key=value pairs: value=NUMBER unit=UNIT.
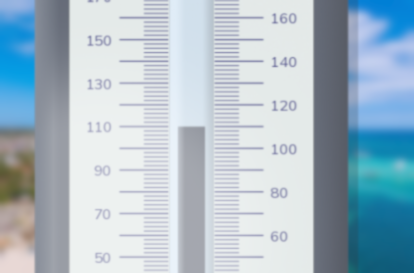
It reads value=110 unit=mmHg
